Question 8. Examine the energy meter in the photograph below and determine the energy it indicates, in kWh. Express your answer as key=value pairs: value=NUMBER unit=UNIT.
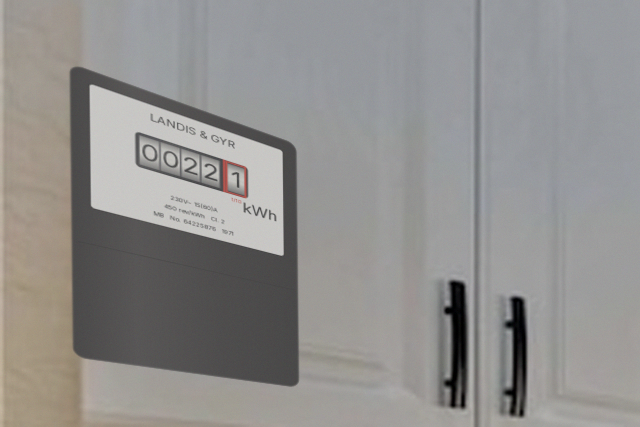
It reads value=22.1 unit=kWh
